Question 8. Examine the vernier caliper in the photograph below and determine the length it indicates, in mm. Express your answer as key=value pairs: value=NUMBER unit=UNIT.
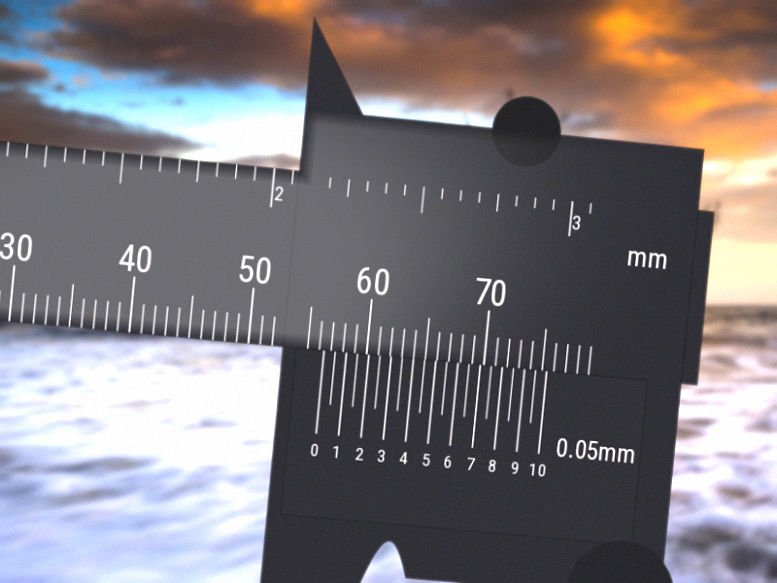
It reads value=56.4 unit=mm
